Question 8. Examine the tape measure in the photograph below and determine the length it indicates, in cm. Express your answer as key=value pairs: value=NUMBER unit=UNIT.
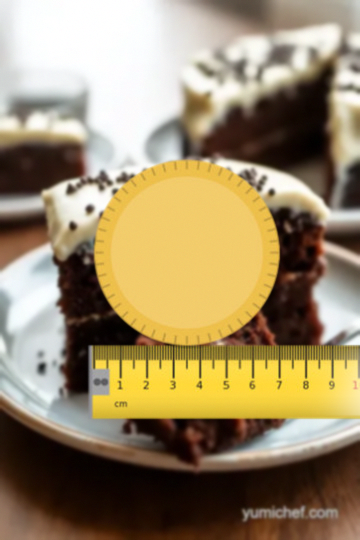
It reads value=7 unit=cm
